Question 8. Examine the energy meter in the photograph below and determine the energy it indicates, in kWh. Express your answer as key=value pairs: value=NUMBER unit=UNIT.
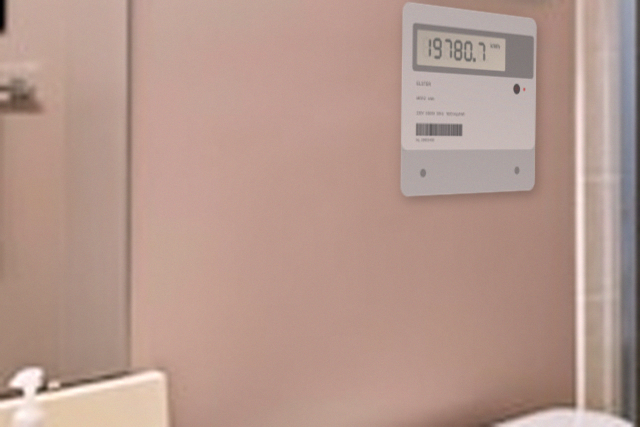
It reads value=19780.7 unit=kWh
